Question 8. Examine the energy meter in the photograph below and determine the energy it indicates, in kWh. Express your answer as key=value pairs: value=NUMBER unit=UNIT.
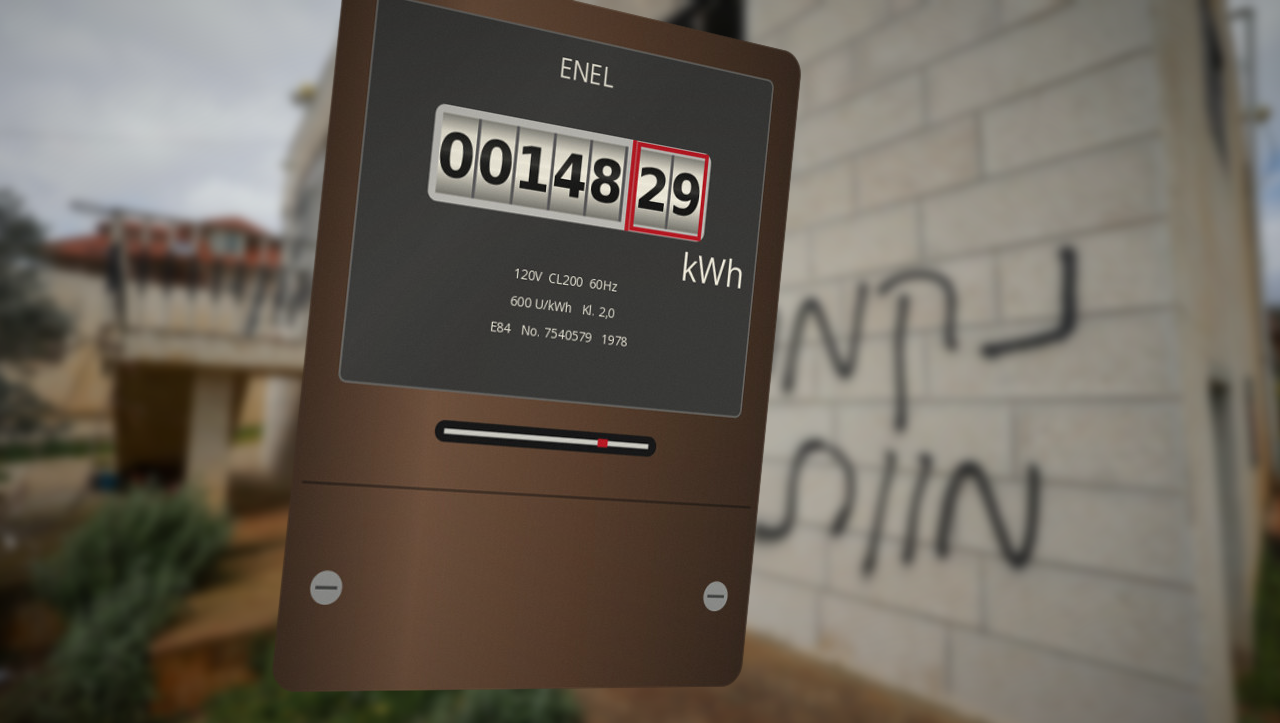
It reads value=148.29 unit=kWh
